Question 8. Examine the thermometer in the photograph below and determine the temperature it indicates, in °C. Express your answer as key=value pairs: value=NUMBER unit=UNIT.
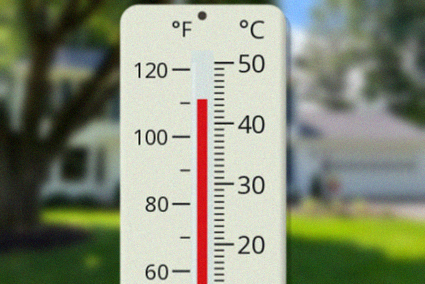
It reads value=44 unit=°C
